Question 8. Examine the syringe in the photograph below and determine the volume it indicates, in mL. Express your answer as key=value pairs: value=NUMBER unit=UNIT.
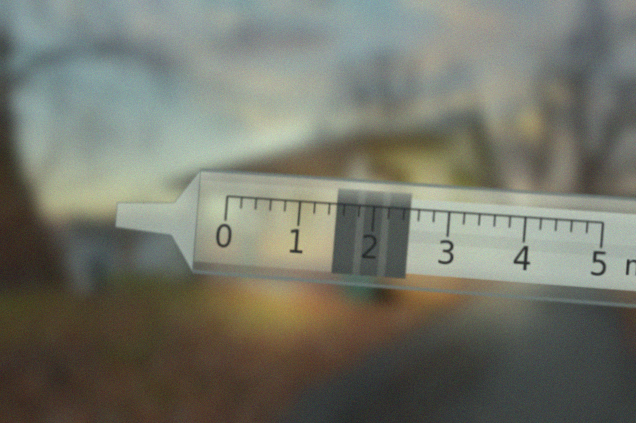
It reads value=1.5 unit=mL
